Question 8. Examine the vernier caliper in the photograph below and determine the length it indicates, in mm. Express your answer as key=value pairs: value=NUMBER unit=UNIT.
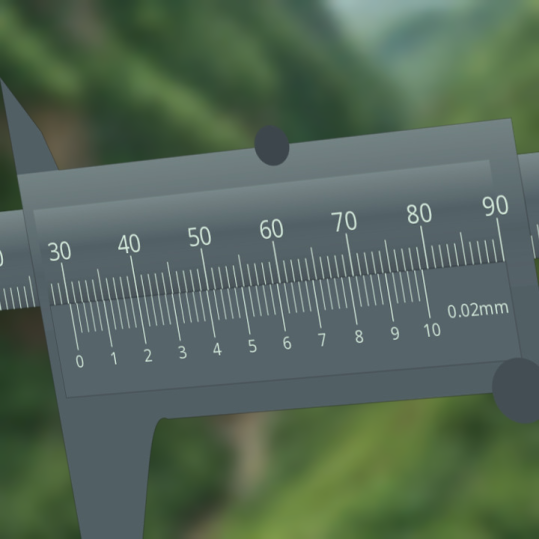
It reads value=30.2 unit=mm
